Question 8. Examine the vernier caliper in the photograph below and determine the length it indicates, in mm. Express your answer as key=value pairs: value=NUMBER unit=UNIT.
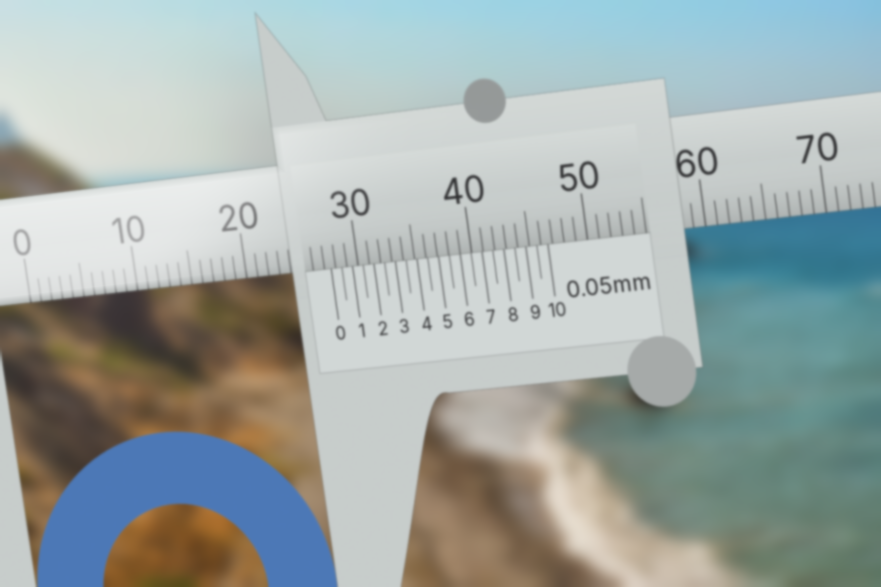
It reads value=27.6 unit=mm
